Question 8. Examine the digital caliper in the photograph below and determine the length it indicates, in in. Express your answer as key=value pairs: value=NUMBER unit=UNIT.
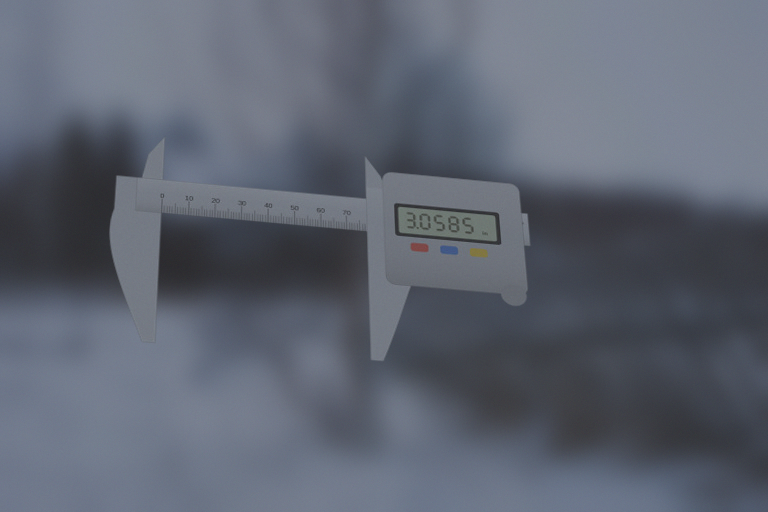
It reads value=3.0585 unit=in
